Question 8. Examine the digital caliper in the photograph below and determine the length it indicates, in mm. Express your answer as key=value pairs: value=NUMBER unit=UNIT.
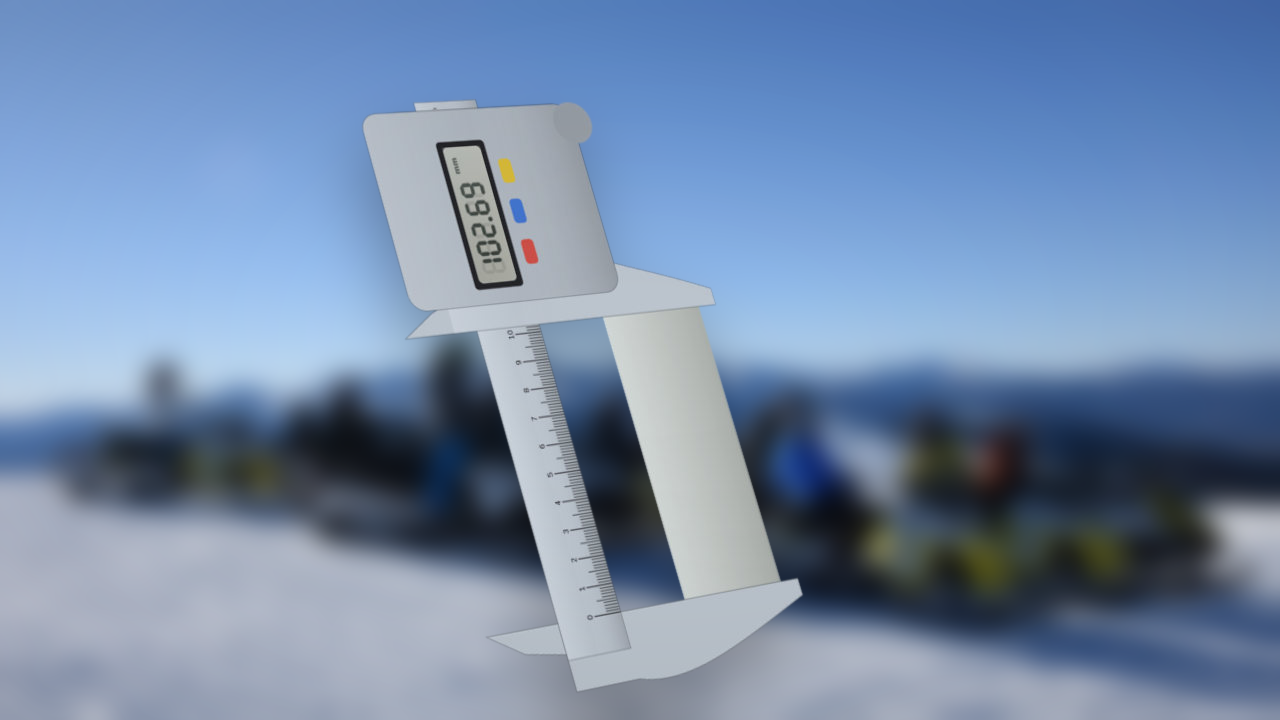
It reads value=102.69 unit=mm
